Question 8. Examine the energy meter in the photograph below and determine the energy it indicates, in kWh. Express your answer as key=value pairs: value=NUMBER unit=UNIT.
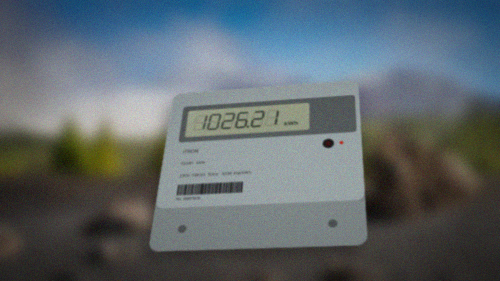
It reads value=1026.21 unit=kWh
